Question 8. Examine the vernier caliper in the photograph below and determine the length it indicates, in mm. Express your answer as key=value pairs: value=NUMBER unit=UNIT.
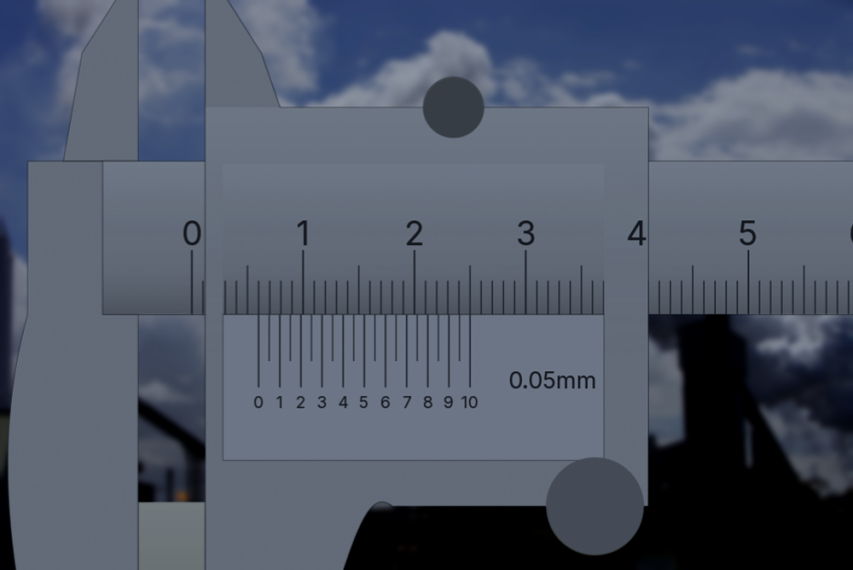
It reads value=6.0 unit=mm
